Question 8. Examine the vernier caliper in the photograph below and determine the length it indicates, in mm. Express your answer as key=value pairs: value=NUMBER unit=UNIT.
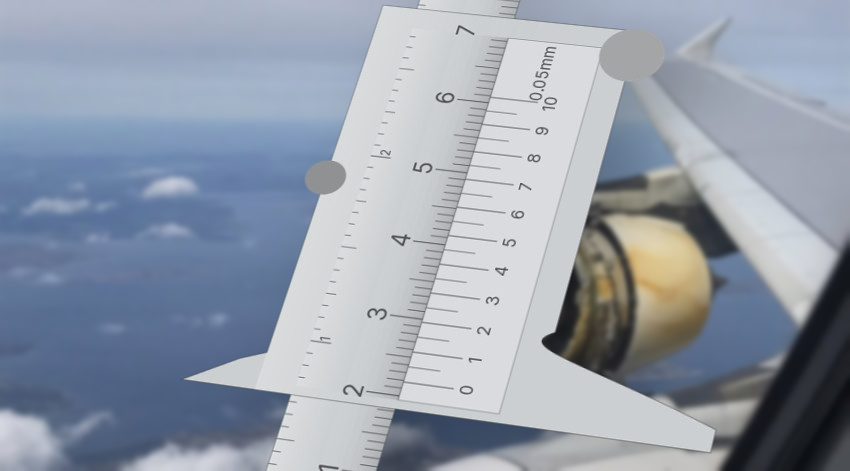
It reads value=21.8 unit=mm
